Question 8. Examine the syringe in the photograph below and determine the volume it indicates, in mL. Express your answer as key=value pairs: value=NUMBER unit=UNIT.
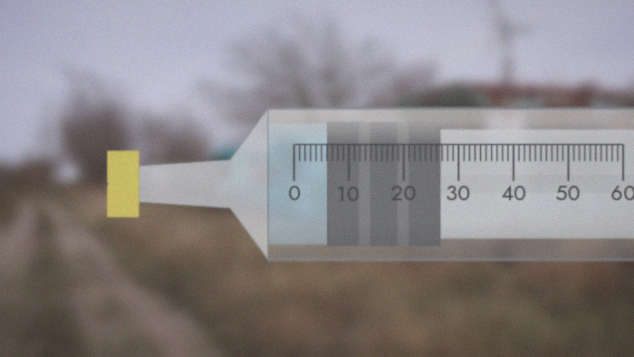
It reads value=6 unit=mL
